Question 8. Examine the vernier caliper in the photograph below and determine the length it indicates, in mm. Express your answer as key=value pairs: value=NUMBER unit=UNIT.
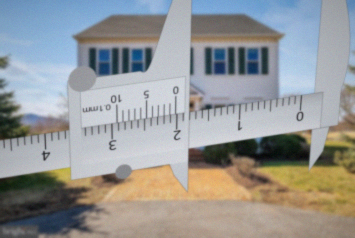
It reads value=20.2 unit=mm
